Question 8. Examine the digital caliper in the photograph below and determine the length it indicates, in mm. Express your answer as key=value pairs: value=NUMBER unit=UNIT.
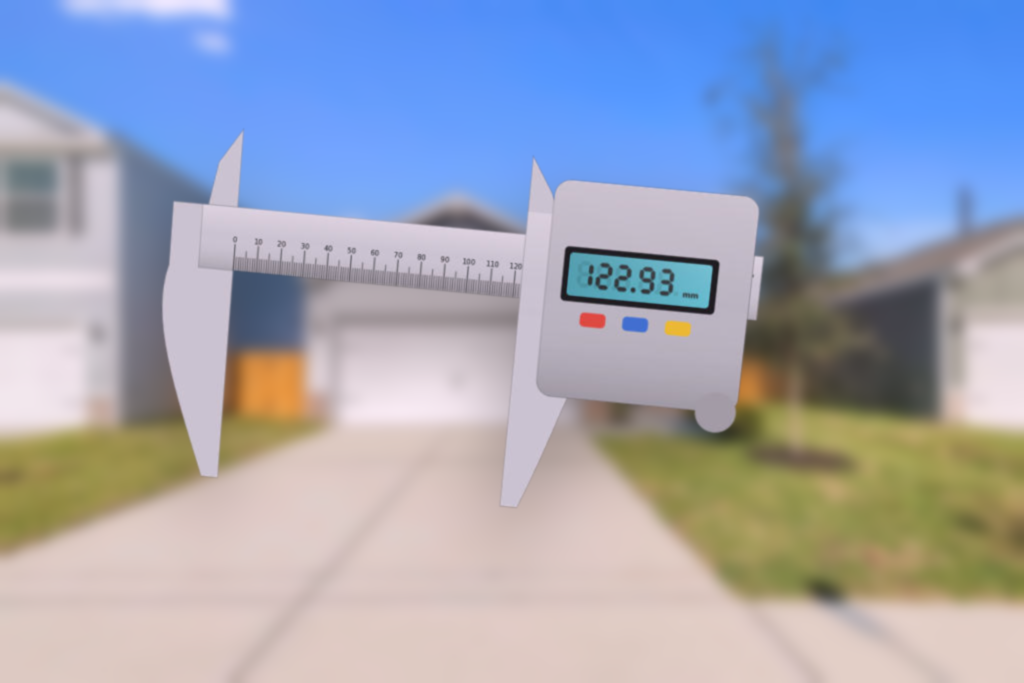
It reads value=122.93 unit=mm
